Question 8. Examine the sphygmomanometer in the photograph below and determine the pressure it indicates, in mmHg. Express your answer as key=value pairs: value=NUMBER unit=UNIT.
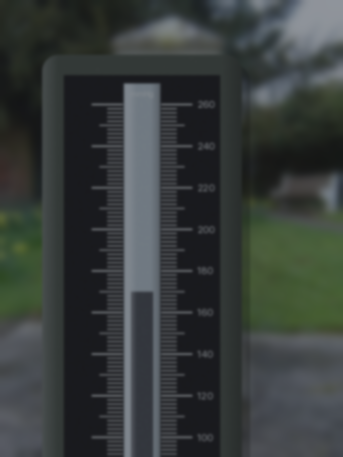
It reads value=170 unit=mmHg
